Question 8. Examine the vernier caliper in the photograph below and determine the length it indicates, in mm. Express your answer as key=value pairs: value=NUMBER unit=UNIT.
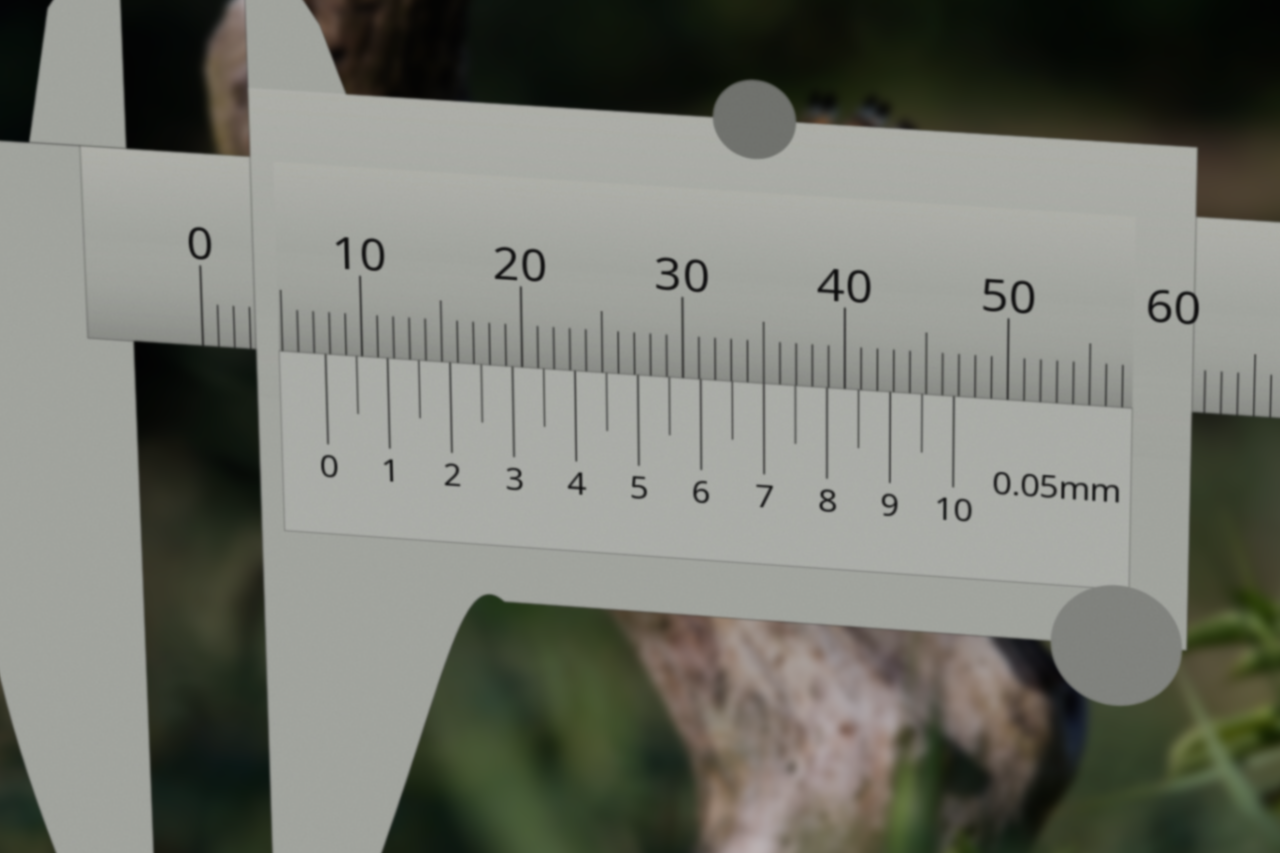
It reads value=7.7 unit=mm
